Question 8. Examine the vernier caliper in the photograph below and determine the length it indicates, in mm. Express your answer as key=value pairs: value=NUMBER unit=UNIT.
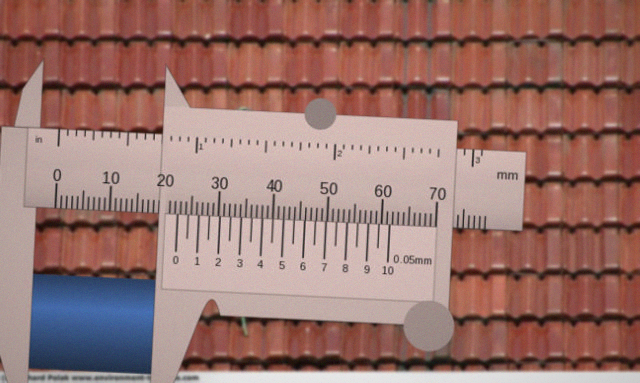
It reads value=22.5 unit=mm
